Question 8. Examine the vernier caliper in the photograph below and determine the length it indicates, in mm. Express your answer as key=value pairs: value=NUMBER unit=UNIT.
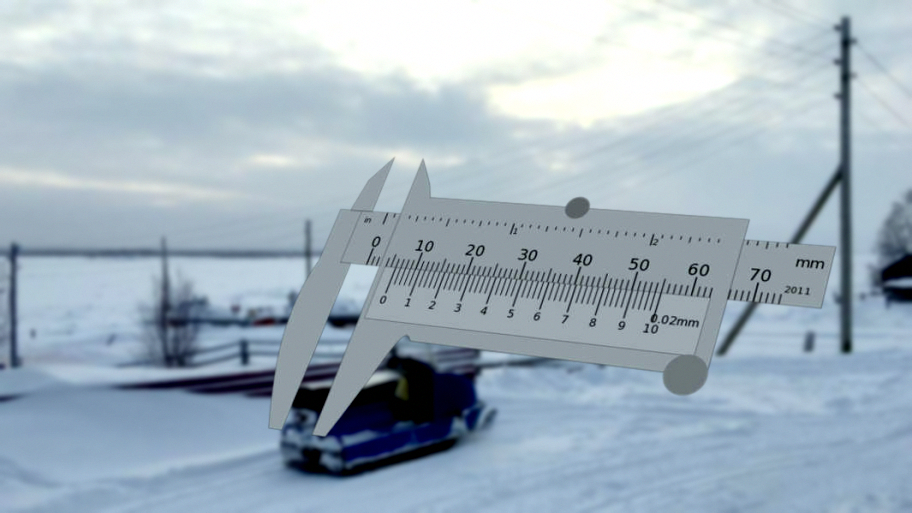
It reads value=6.0 unit=mm
